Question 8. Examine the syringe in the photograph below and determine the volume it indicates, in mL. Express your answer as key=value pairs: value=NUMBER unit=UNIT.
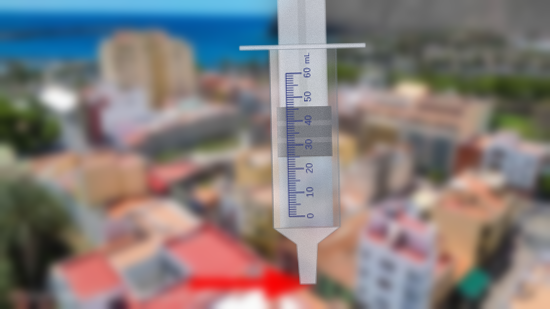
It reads value=25 unit=mL
